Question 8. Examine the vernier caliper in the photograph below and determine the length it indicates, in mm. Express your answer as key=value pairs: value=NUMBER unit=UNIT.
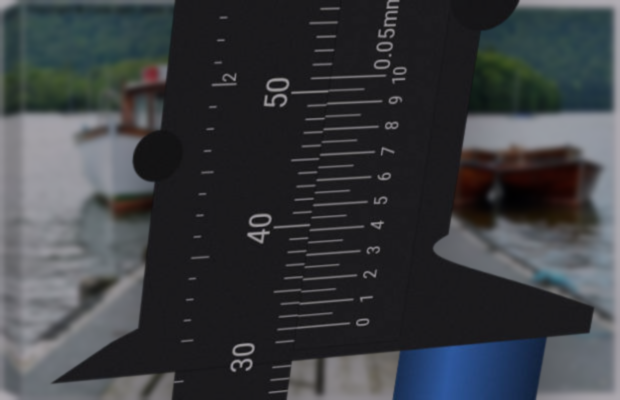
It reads value=32.0 unit=mm
